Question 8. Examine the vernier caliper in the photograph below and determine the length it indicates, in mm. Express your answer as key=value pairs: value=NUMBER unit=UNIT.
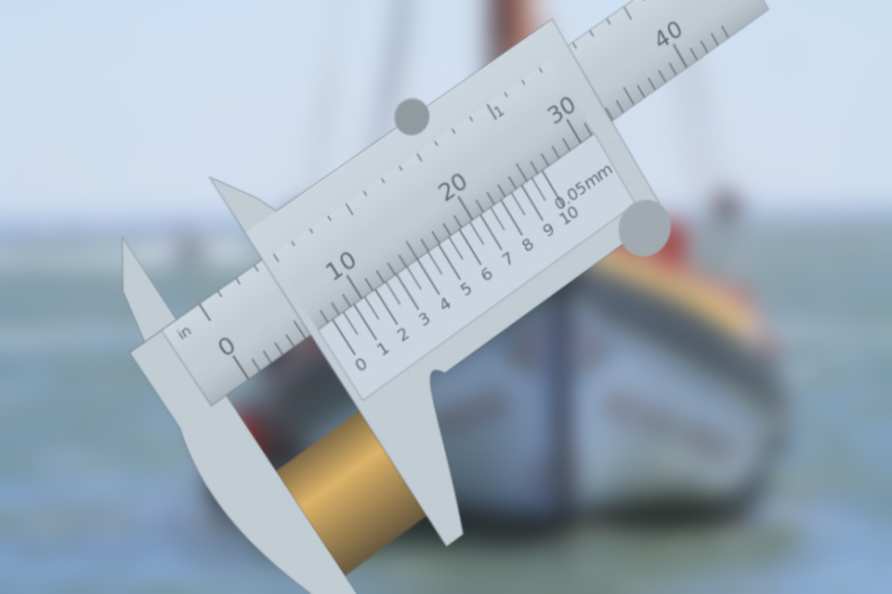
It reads value=7.4 unit=mm
